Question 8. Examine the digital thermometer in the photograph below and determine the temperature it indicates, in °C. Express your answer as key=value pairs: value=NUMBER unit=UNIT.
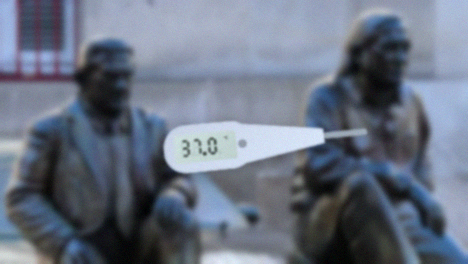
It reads value=37.0 unit=°C
